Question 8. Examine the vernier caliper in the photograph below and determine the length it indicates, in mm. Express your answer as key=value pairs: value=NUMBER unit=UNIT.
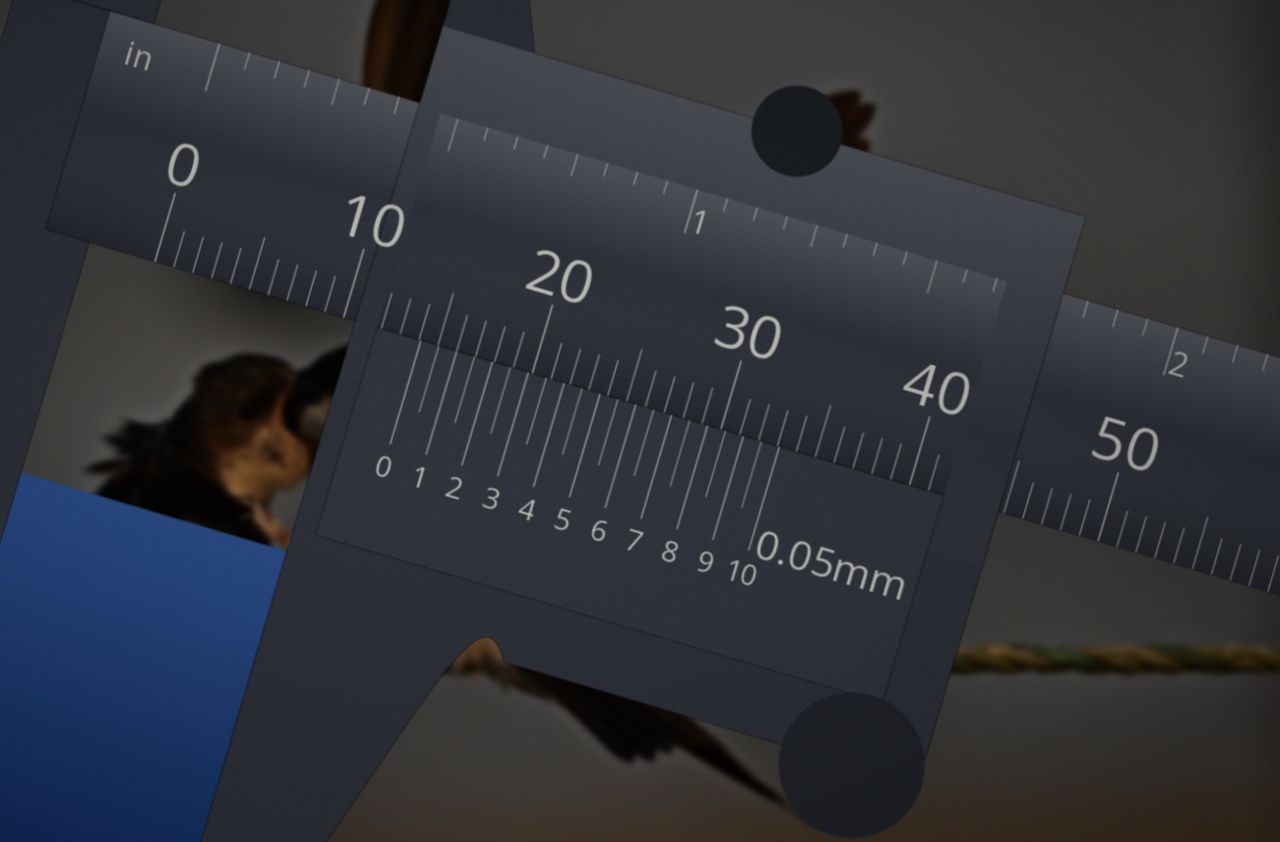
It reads value=14.1 unit=mm
